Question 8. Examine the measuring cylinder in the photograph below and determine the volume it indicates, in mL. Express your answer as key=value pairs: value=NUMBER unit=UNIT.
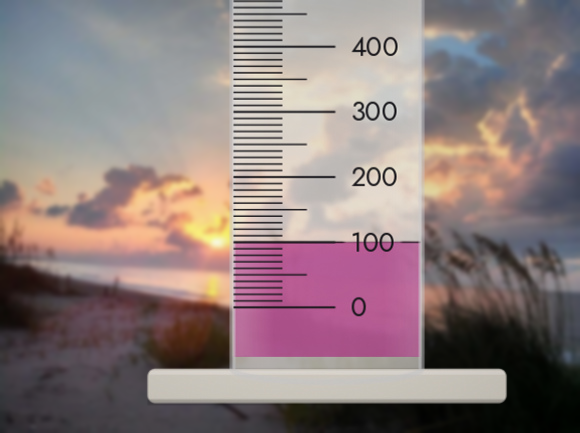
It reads value=100 unit=mL
